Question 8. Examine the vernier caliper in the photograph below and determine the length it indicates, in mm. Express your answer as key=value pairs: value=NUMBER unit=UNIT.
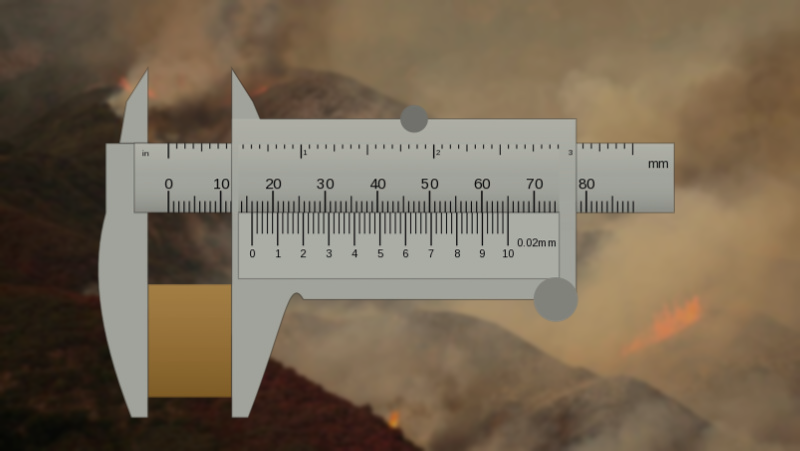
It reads value=16.0 unit=mm
